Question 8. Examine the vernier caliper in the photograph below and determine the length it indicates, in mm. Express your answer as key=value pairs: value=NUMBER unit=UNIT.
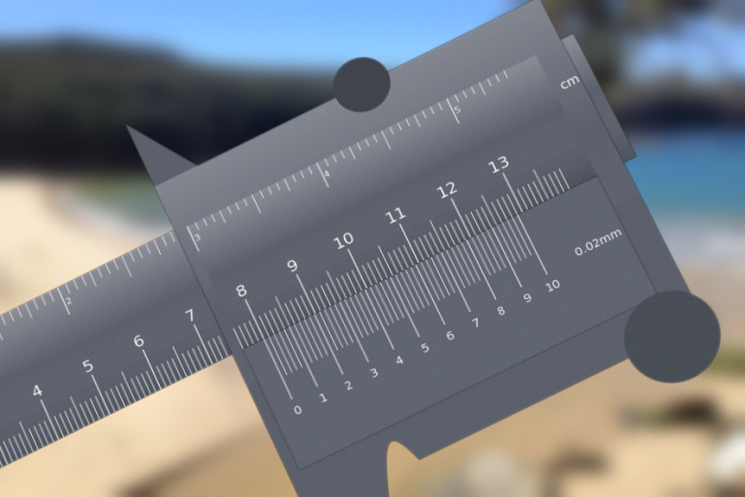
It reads value=80.0 unit=mm
